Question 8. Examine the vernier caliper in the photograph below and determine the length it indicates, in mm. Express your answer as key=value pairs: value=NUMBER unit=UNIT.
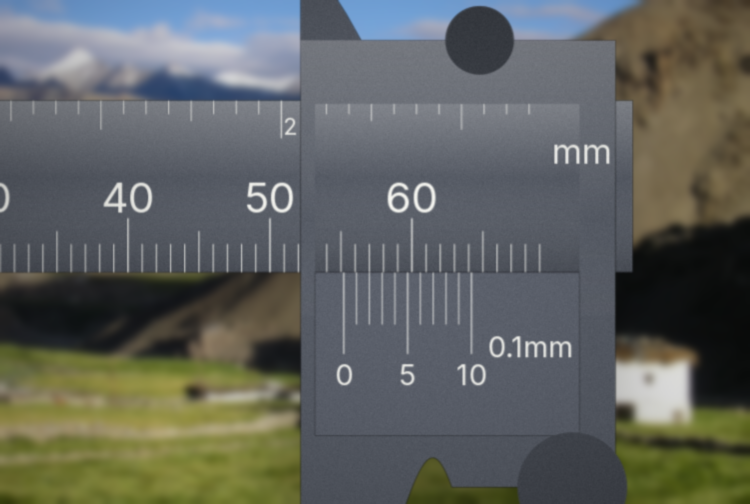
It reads value=55.2 unit=mm
